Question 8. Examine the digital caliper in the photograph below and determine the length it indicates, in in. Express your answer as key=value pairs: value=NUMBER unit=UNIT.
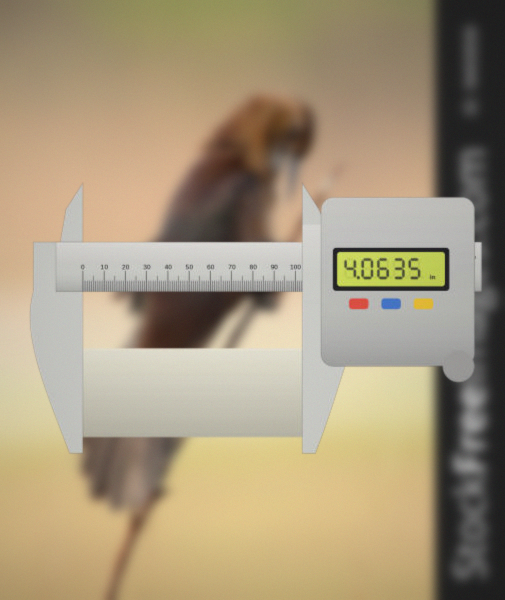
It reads value=4.0635 unit=in
